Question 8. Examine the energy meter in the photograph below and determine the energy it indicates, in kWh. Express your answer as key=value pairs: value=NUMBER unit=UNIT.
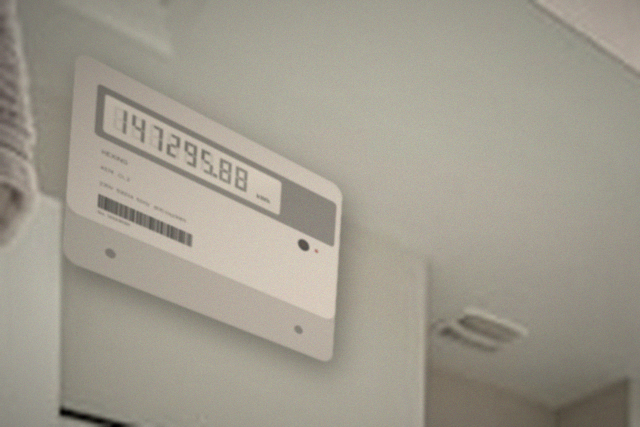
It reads value=147295.88 unit=kWh
